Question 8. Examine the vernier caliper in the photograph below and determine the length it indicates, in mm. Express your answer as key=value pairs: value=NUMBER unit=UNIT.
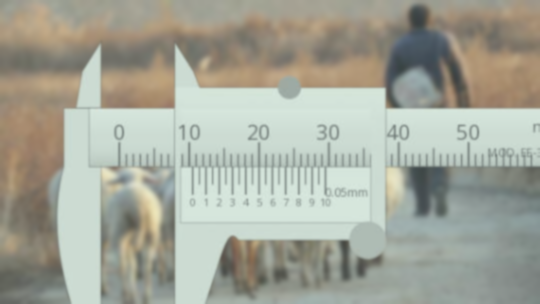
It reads value=10.5 unit=mm
